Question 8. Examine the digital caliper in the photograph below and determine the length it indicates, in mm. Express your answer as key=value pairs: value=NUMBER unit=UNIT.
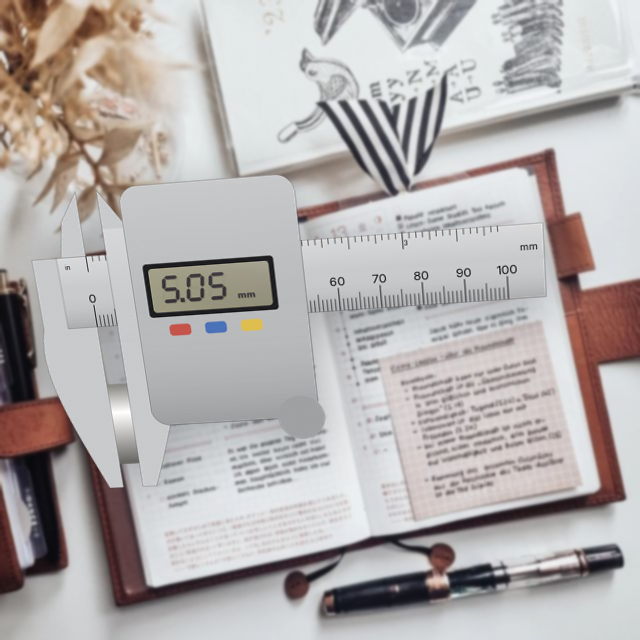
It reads value=5.05 unit=mm
